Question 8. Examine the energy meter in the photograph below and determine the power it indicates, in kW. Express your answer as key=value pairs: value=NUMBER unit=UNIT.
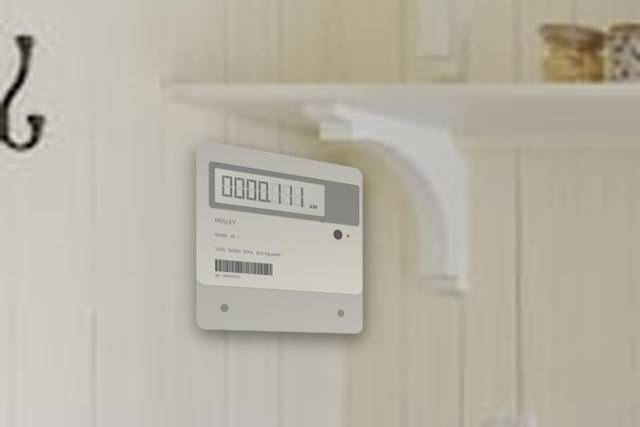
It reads value=0.111 unit=kW
